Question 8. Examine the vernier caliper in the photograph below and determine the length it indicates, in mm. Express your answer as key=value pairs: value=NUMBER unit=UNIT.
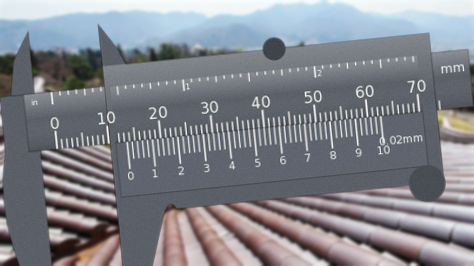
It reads value=13.5 unit=mm
